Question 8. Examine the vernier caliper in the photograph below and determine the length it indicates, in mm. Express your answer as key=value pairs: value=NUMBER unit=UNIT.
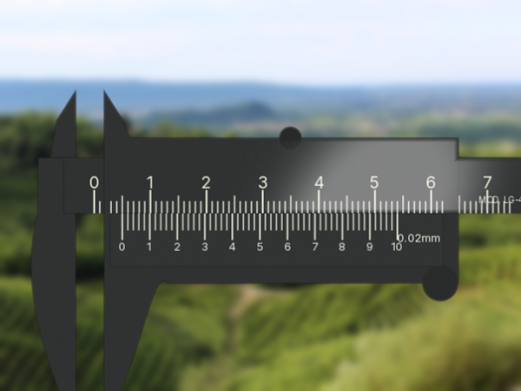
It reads value=5.0 unit=mm
